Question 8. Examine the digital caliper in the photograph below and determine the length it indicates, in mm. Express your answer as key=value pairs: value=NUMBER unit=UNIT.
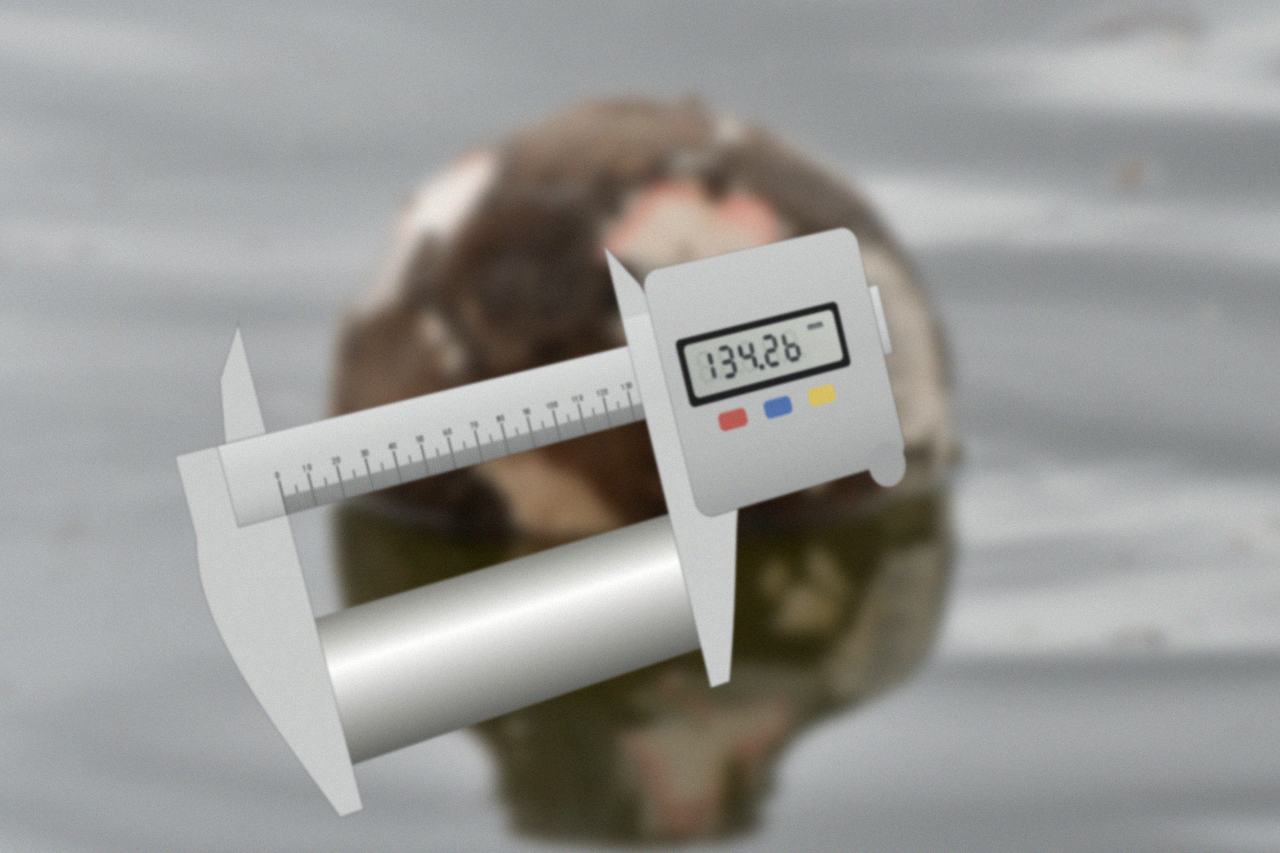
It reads value=134.26 unit=mm
